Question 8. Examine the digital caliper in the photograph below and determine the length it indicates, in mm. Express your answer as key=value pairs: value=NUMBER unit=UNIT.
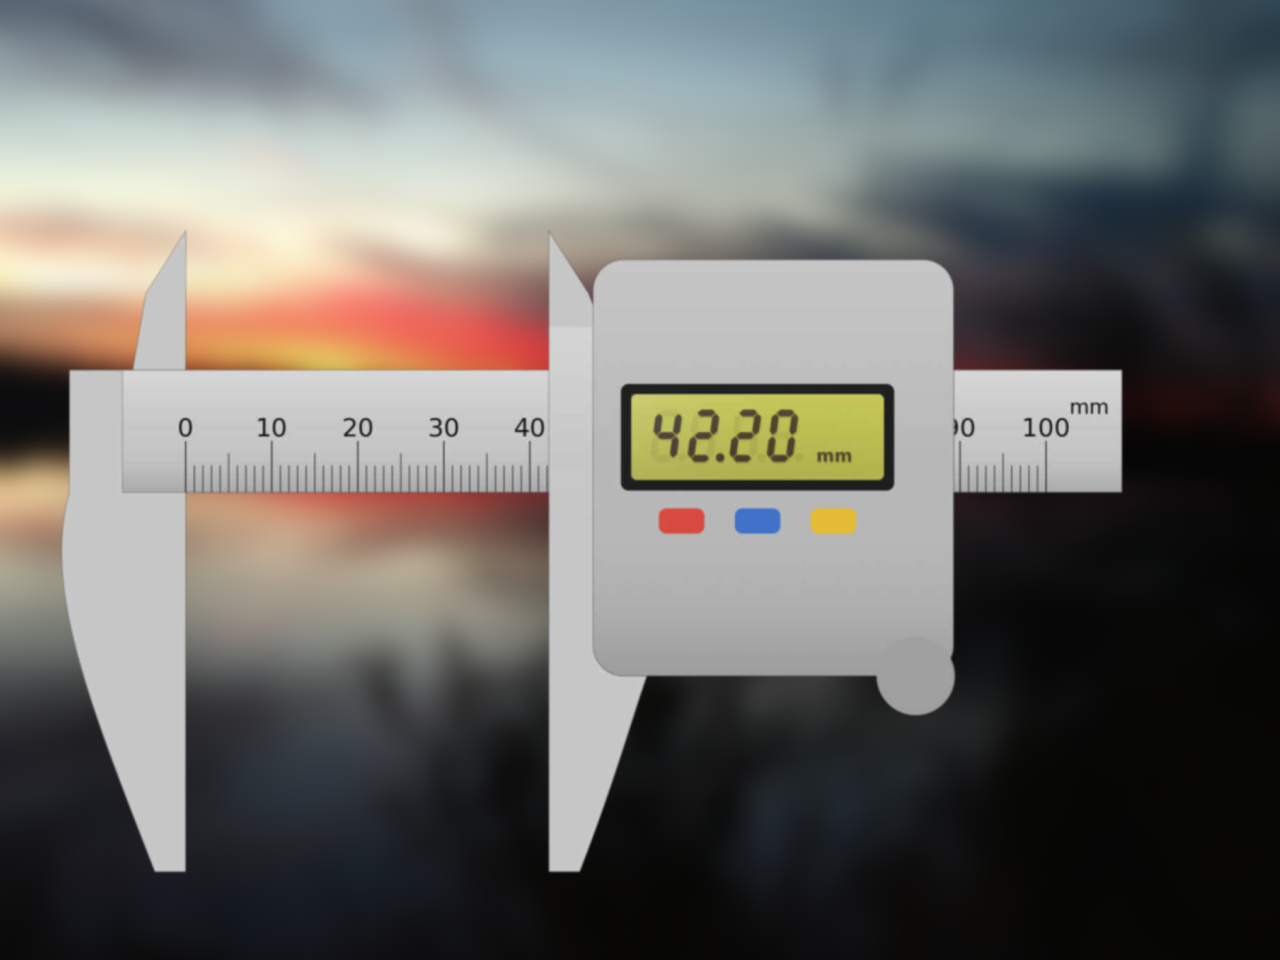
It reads value=42.20 unit=mm
